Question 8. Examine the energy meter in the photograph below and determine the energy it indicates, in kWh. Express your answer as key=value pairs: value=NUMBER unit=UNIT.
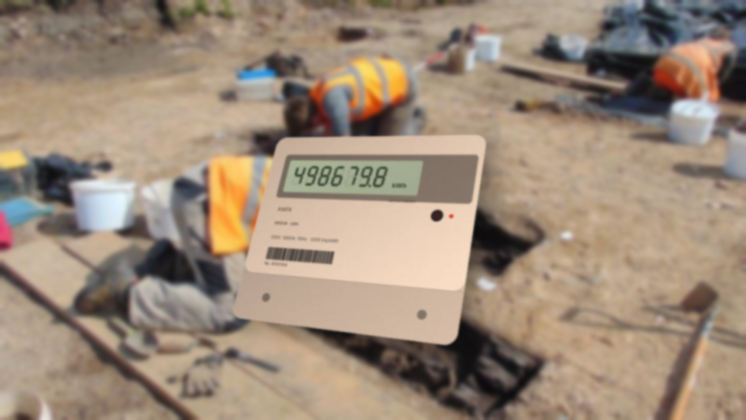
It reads value=498679.8 unit=kWh
